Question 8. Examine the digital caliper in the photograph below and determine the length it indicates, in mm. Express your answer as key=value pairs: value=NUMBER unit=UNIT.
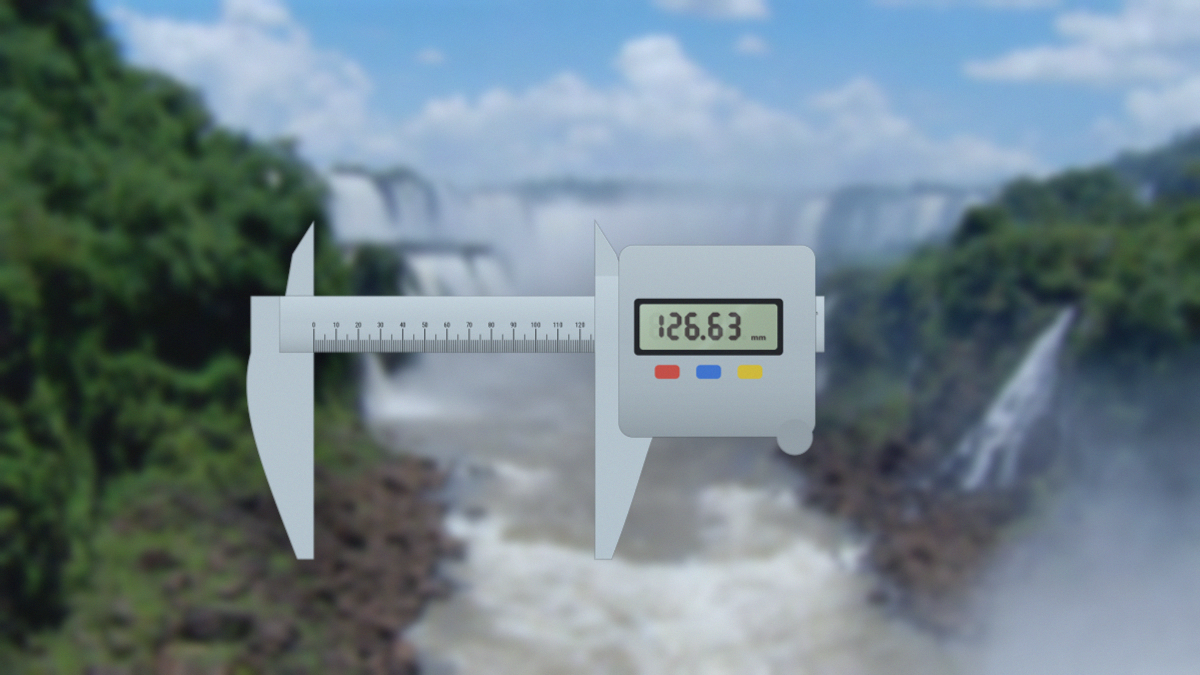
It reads value=126.63 unit=mm
